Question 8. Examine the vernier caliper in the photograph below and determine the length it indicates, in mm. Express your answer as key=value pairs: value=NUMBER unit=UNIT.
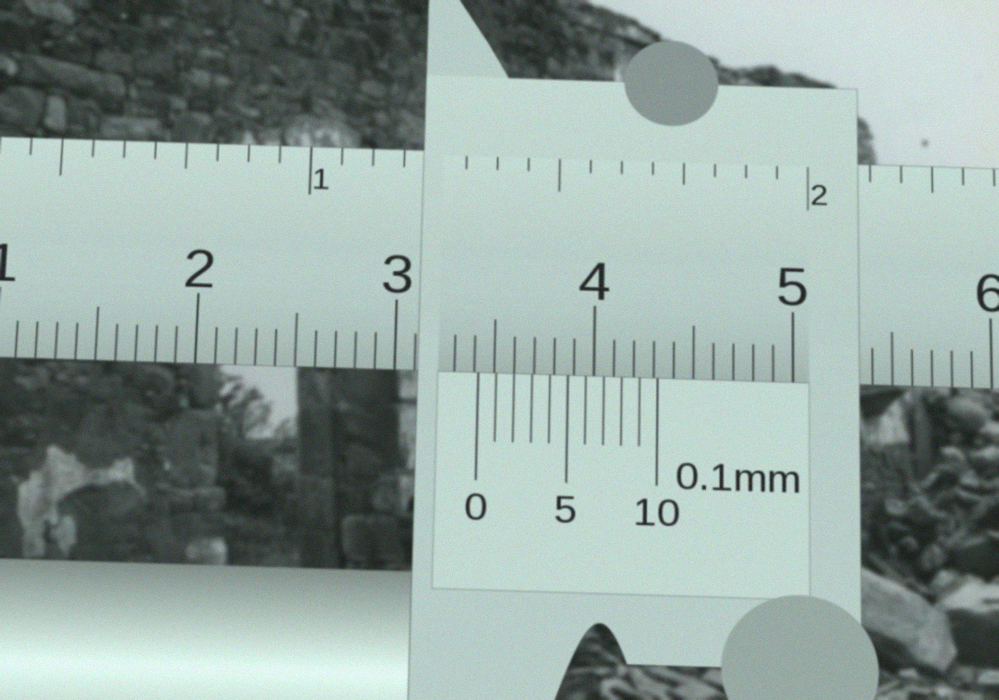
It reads value=34.2 unit=mm
